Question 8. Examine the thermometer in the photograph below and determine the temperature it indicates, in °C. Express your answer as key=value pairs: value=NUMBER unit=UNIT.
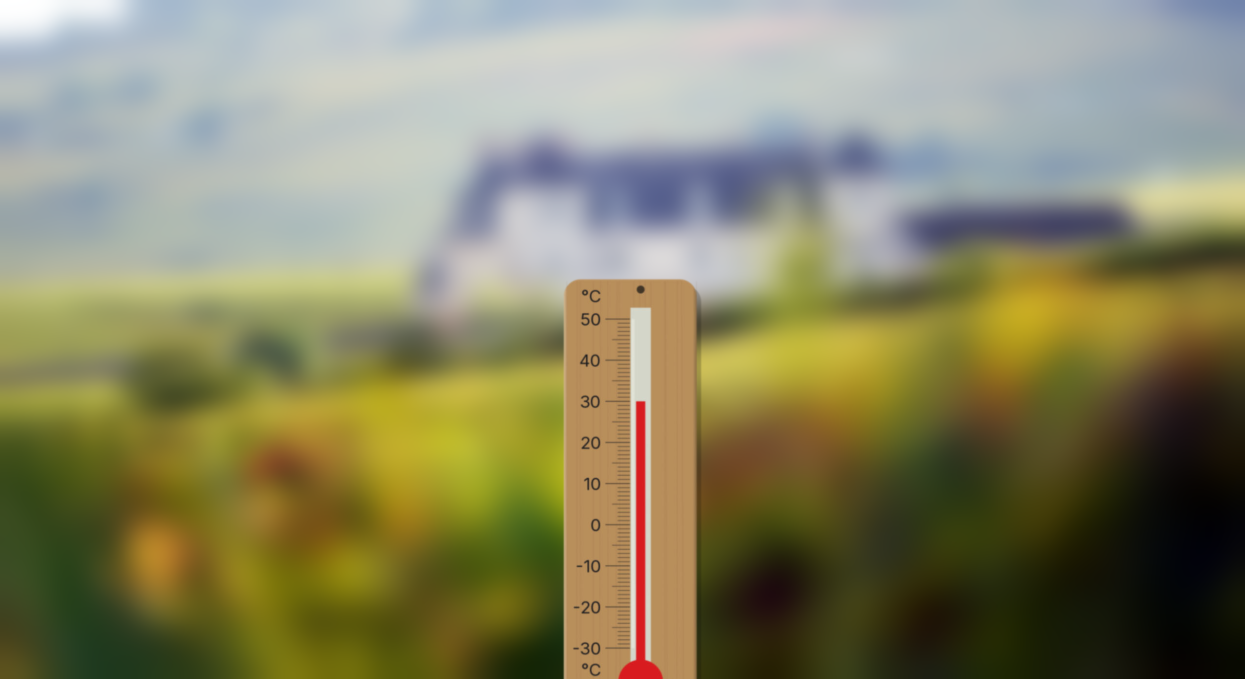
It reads value=30 unit=°C
